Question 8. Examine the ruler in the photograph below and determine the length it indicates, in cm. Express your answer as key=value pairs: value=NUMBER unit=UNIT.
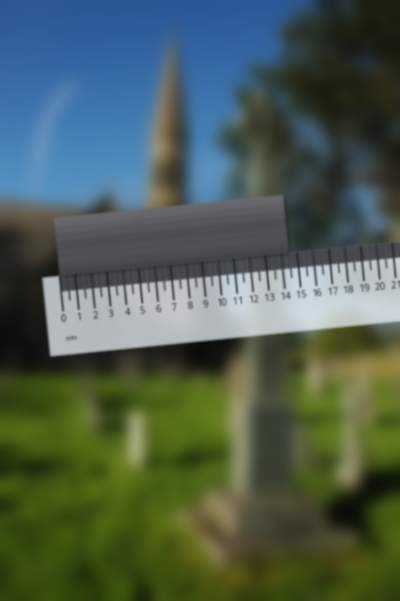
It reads value=14.5 unit=cm
